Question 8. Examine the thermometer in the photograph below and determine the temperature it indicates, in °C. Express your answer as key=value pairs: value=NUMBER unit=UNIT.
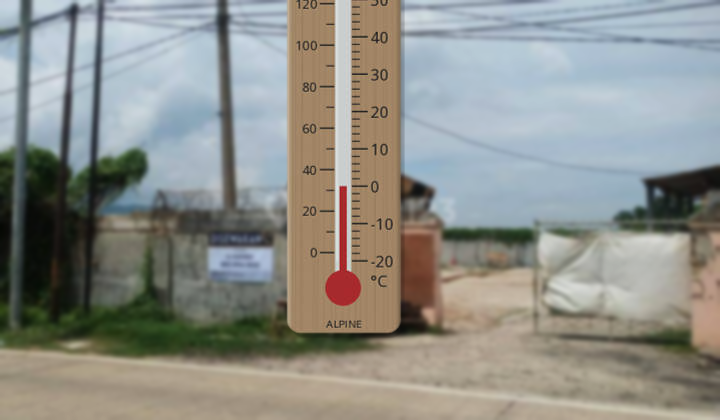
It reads value=0 unit=°C
